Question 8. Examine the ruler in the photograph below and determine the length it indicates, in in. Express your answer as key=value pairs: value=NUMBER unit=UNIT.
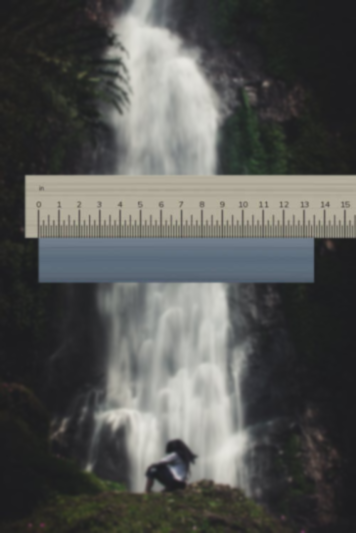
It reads value=13.5 unit=in
